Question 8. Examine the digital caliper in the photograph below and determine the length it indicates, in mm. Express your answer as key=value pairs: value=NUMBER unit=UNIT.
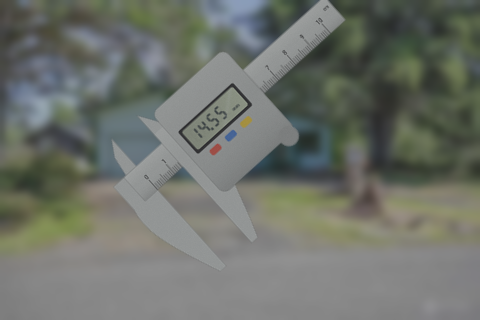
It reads value=14.55 unit=mm
